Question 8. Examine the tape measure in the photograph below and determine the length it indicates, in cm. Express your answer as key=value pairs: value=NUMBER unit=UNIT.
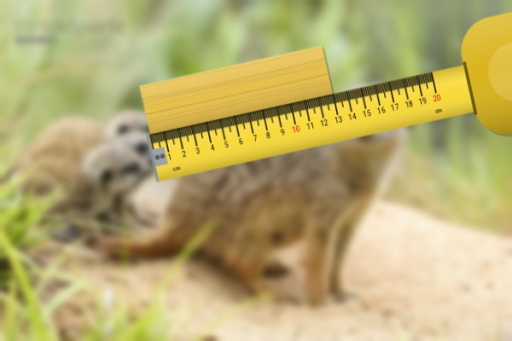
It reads value=13 unit=cm
